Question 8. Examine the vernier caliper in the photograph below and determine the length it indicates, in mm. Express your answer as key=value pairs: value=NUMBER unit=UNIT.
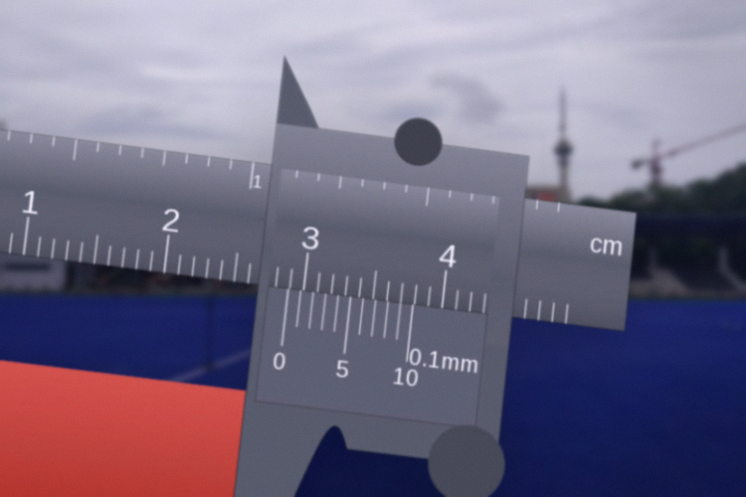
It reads value=28.9 unit=mm
